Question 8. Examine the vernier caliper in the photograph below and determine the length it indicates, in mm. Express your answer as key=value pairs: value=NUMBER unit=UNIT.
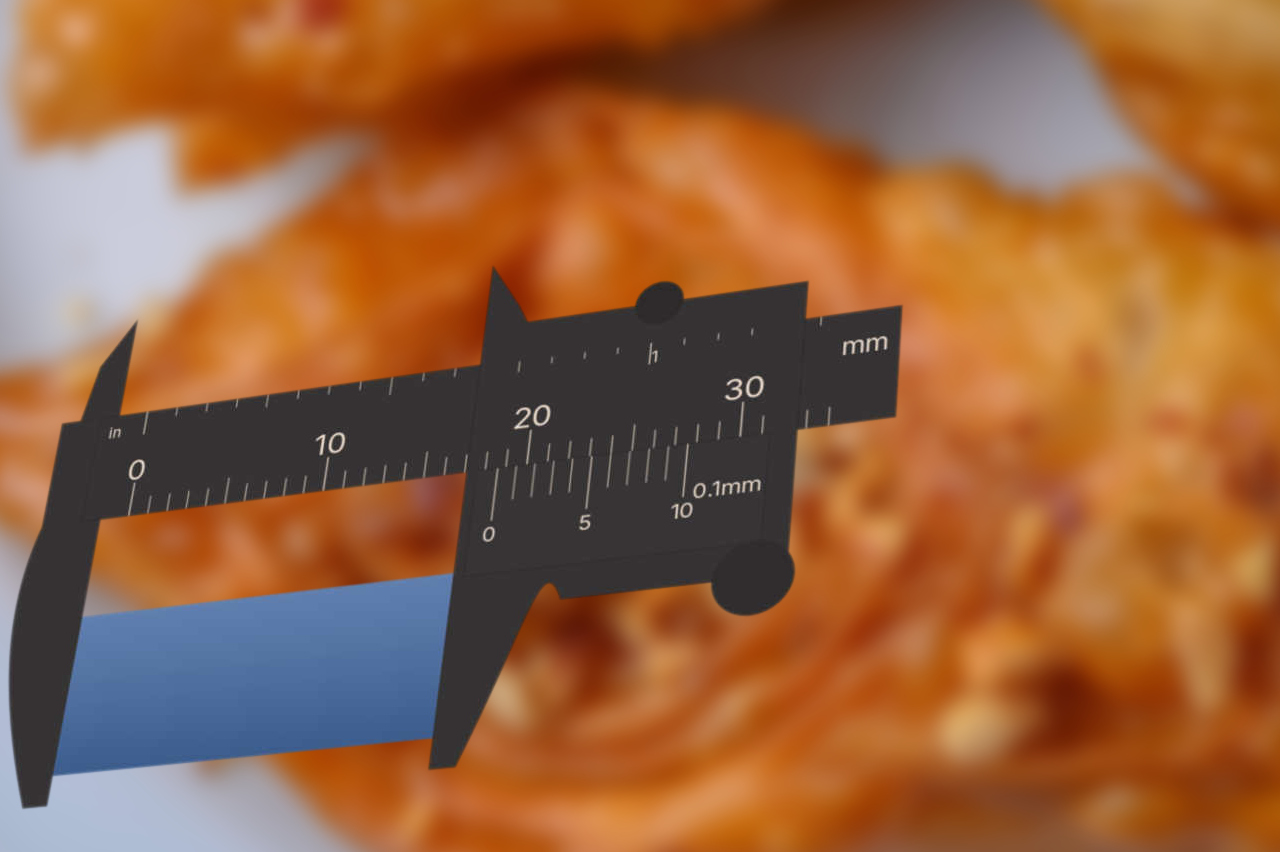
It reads value=18.6 unit=mm
